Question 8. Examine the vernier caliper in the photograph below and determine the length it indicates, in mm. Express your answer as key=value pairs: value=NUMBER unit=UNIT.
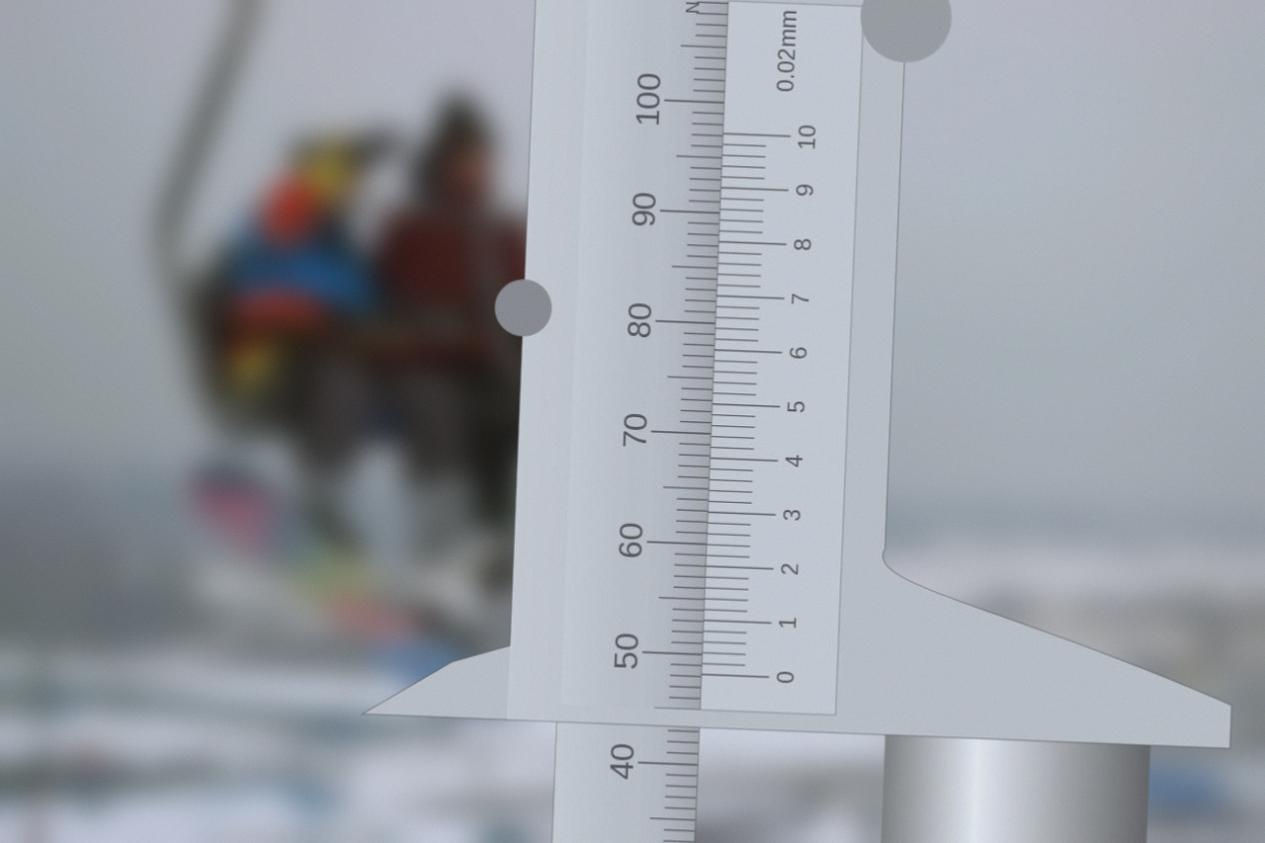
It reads value=48.2 unit=mm
